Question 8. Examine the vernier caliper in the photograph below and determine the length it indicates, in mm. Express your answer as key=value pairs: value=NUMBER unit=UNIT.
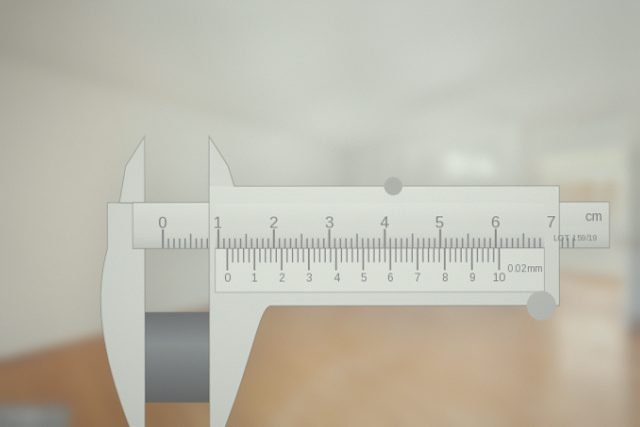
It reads value=11.6 unit=mm
